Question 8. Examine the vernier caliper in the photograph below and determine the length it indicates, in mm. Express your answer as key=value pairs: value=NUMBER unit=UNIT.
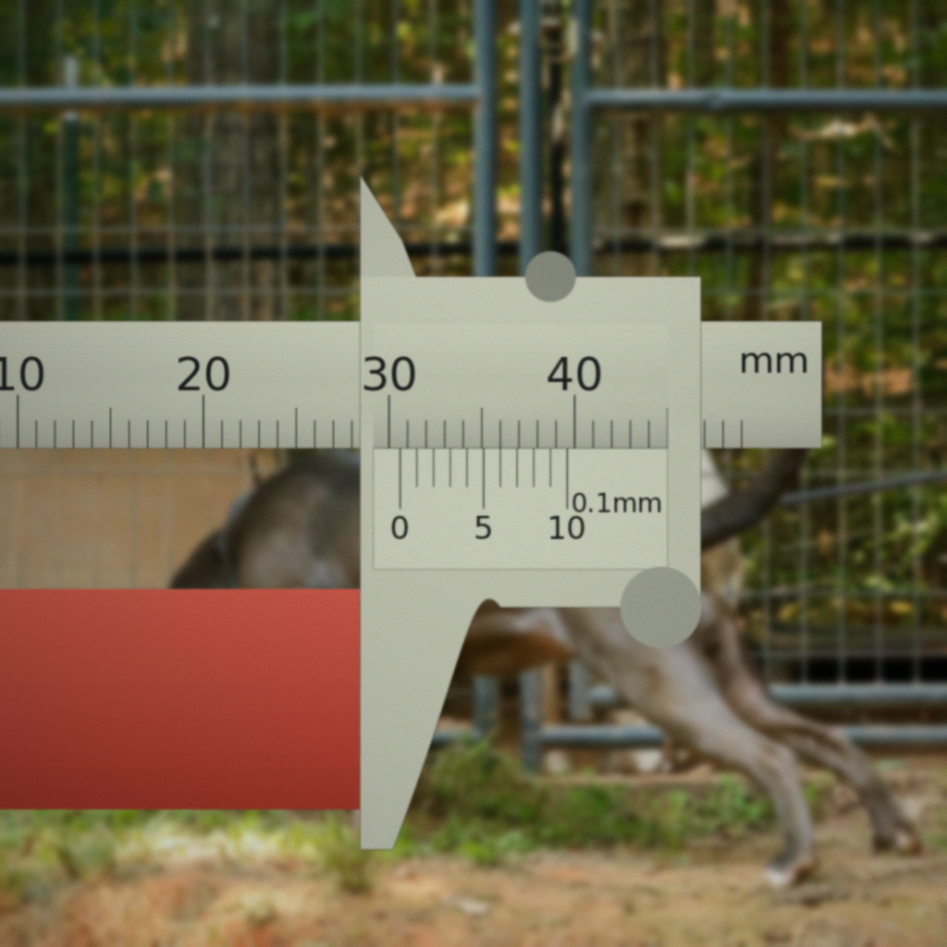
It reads value=30.6 unit=mm
